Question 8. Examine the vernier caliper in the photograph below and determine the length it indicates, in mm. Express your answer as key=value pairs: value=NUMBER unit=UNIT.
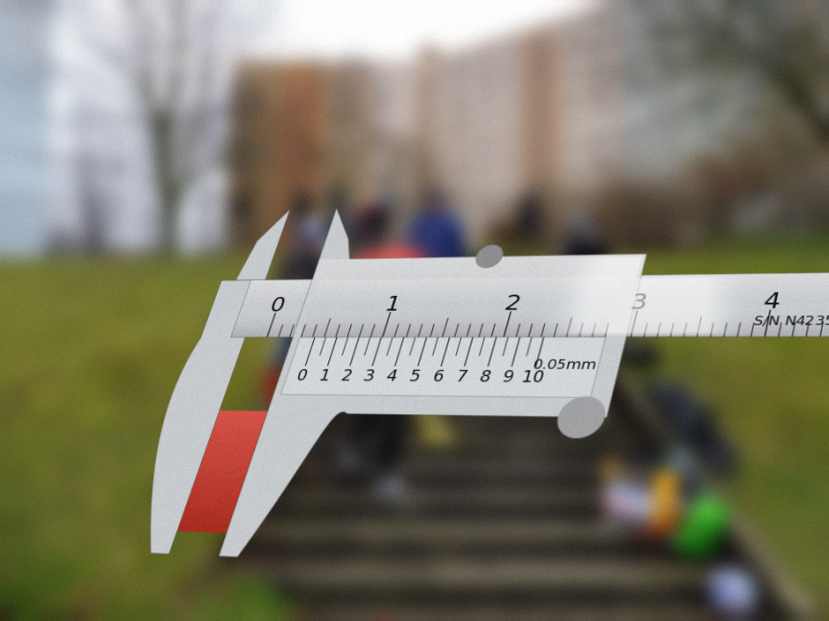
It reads value=4.2 unit=mm
